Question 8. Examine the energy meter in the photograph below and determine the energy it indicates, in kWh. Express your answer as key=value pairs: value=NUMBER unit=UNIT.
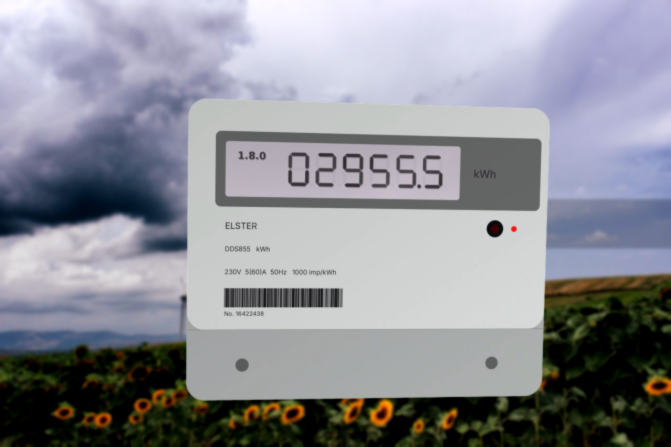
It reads value=2955.5 unit=kWh
